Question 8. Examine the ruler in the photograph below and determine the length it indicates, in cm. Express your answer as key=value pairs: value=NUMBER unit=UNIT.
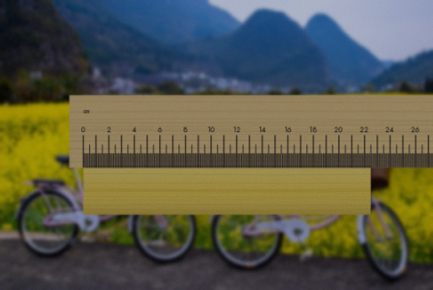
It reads value=22.5 unit=cm
